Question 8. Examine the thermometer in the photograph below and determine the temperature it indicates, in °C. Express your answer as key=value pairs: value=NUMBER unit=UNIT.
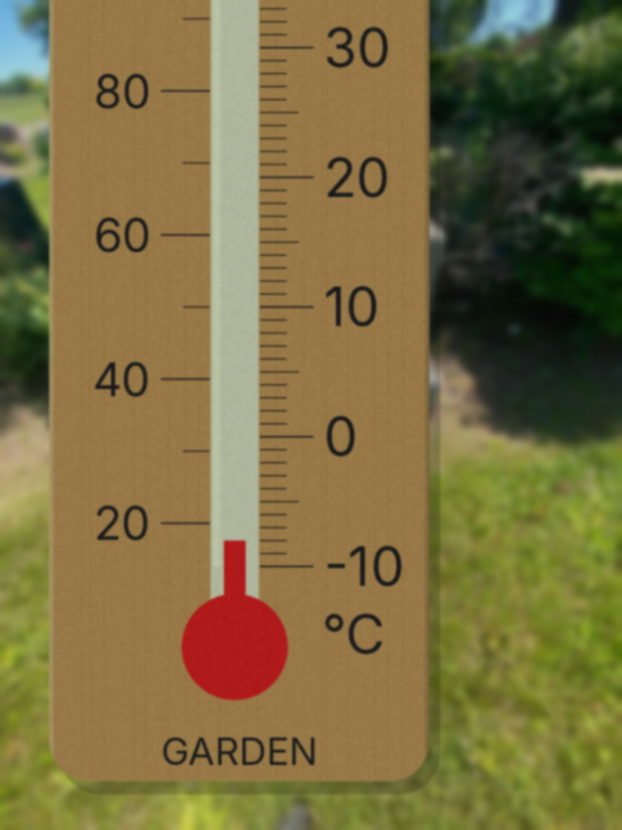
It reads value=-8 unit=°C
